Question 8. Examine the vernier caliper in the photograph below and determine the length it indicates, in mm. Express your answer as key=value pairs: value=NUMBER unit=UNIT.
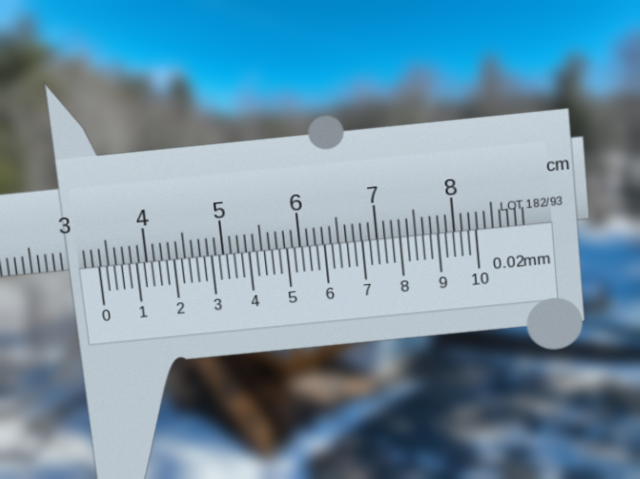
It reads value=33.8 unit=mm
